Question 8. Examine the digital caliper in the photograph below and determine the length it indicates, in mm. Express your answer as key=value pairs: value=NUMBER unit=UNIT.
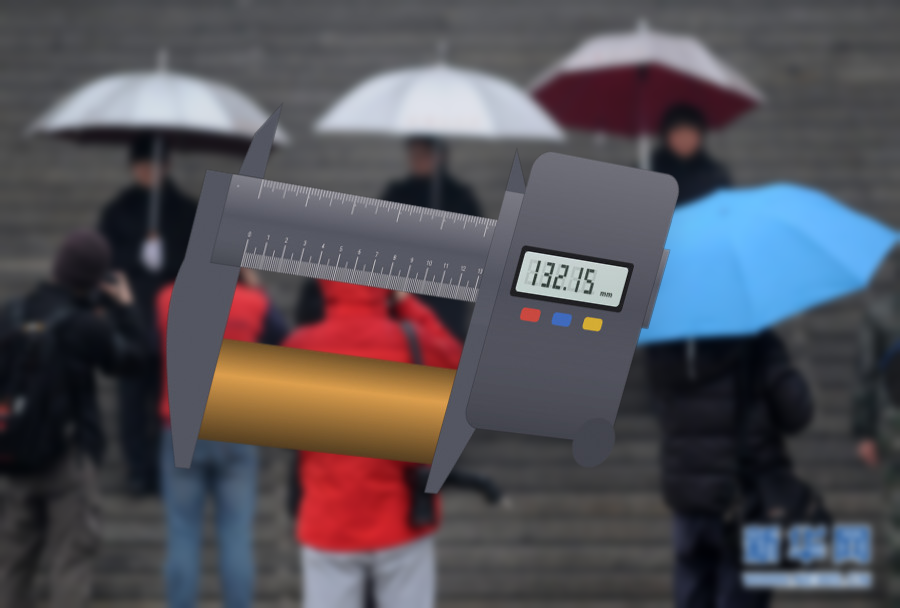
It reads value=132.15 unit=mm
